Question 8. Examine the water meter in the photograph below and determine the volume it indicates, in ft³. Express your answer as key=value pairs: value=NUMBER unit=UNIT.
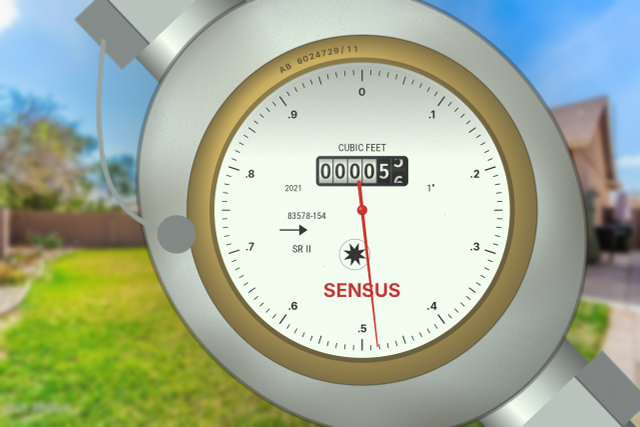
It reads value=55.48 unit=ft³
